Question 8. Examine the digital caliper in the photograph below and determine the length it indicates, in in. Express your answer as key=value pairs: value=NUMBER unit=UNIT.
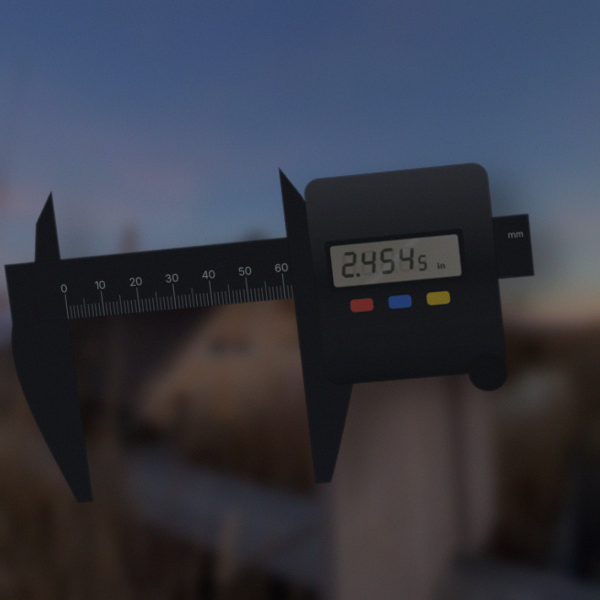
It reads value=2.4545 unit=in
